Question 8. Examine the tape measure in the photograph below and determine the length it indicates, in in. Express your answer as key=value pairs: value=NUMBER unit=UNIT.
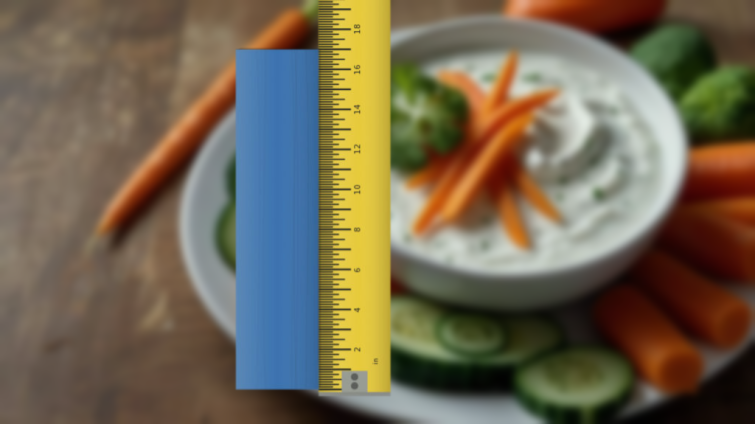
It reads value=17 unit=in
